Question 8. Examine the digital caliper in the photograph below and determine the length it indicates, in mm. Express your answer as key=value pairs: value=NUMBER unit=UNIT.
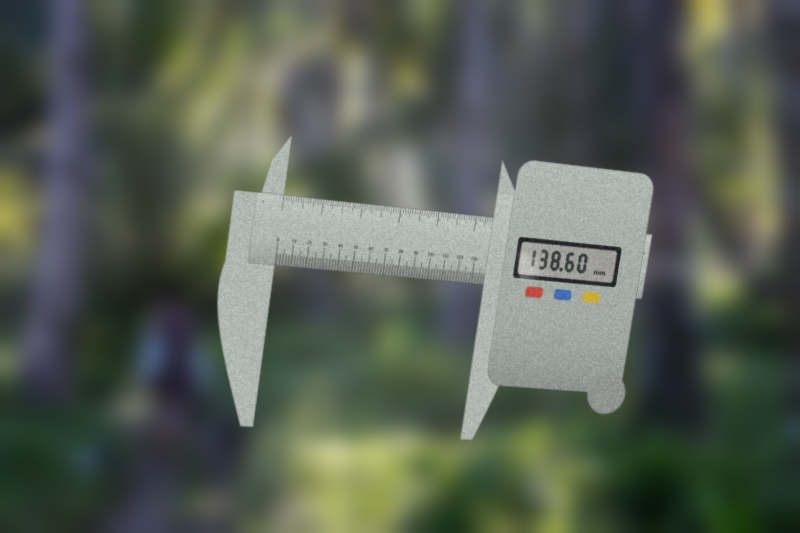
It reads value=138.60 unit=mm
